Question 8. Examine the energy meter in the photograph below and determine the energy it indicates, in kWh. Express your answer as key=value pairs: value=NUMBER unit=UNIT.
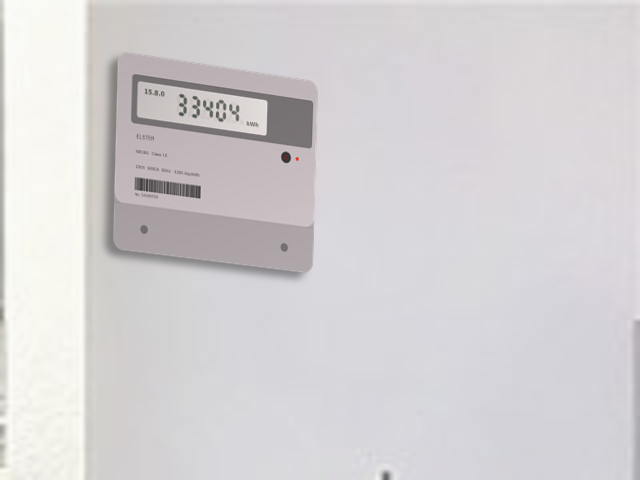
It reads value=33404 unit=kWh
